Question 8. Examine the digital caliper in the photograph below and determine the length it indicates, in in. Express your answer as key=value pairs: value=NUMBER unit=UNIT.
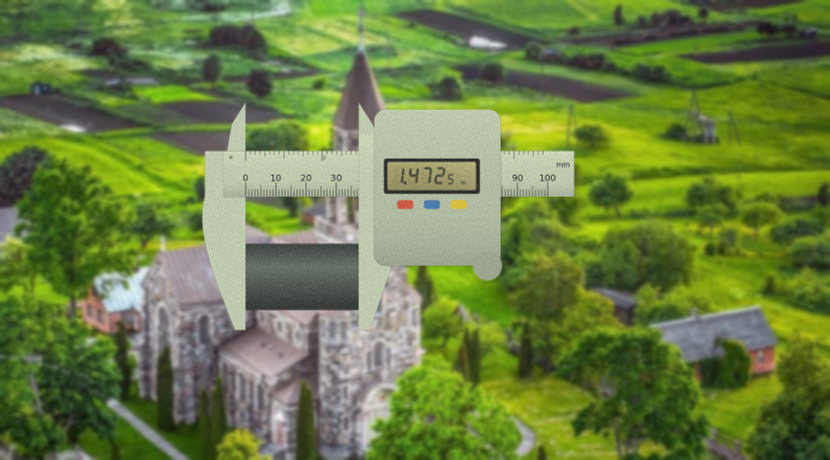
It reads value=1.4725 unit=in
